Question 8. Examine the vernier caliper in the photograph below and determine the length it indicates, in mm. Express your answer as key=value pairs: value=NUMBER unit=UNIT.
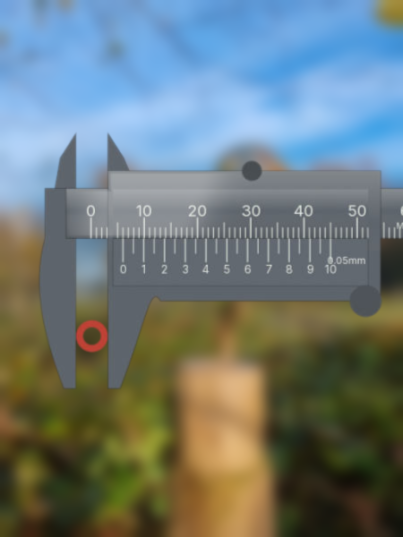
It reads value=6.0 unit=mm
